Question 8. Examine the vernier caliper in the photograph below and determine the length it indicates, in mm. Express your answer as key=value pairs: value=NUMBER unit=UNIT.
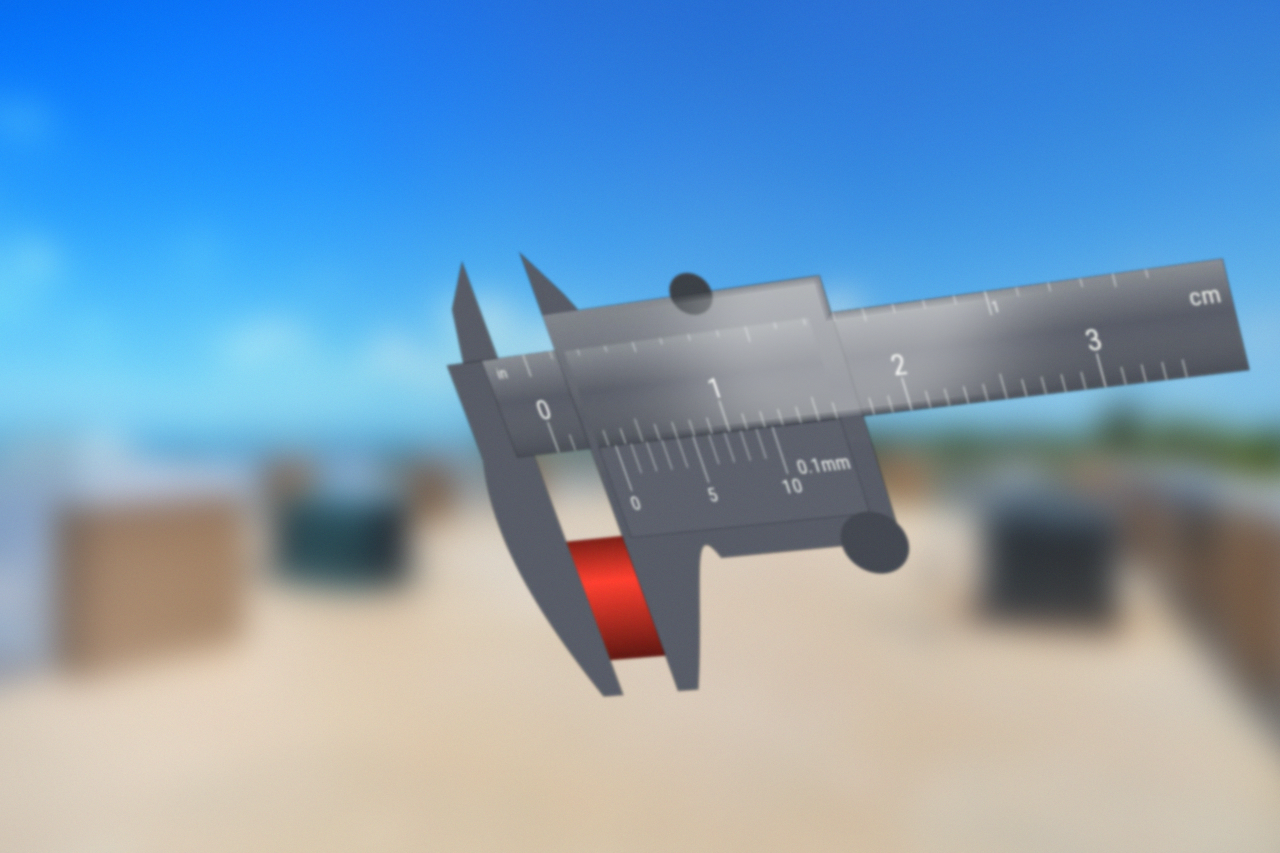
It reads value=3.4 unit=mm
